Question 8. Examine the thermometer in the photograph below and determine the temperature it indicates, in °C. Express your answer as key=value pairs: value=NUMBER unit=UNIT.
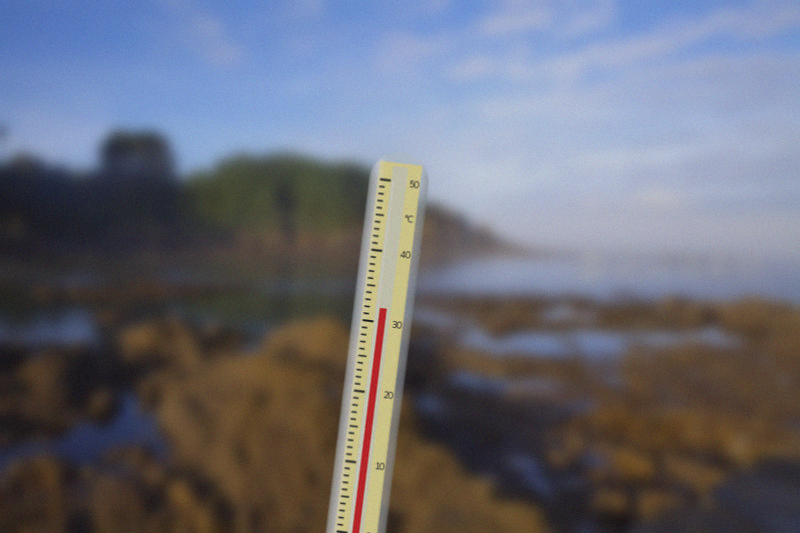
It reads value=32 unit=°C
